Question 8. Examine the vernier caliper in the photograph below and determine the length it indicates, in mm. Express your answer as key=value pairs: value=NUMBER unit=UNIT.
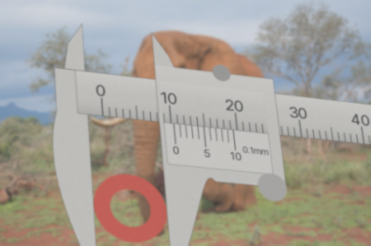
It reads value=10.4 unit=mm
